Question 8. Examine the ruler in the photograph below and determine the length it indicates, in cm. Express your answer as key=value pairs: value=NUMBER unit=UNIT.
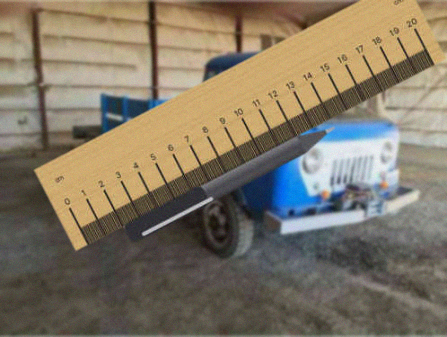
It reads value=12 unit=cm
